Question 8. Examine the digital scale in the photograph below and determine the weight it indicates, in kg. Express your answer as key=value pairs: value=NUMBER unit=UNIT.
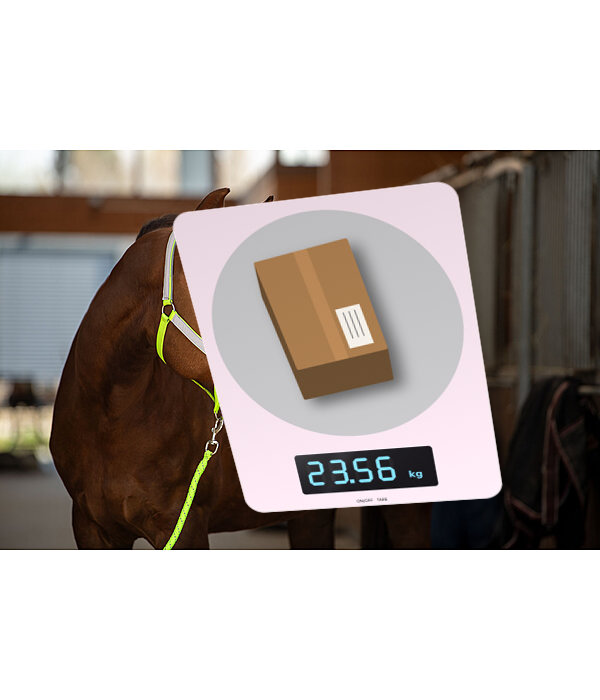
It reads value=23.56 unit=kg
